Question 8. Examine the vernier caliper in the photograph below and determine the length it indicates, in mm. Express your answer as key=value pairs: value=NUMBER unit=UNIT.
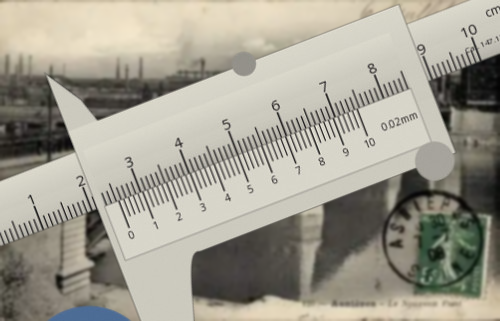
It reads value=25.5 unit=mm
